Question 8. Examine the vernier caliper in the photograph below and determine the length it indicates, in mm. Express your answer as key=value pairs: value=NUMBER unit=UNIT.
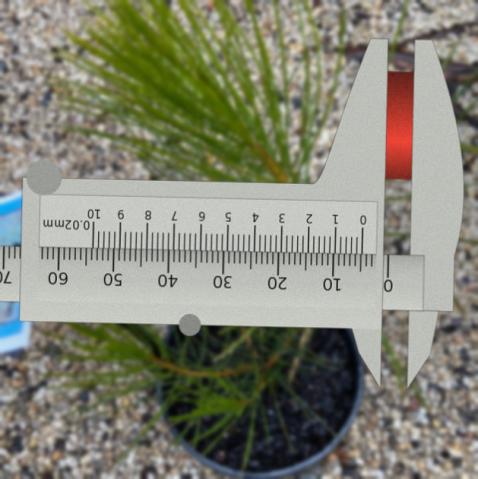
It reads value=4.8 unit=mm
